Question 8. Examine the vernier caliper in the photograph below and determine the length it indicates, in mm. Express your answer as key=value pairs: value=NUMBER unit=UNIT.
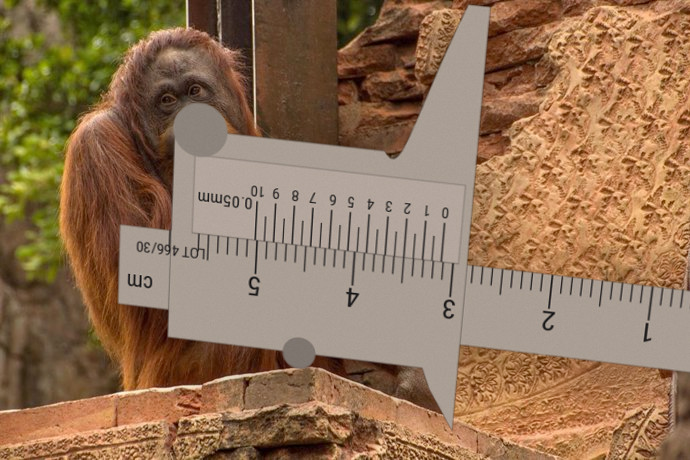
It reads value=31.2 unit=mm
